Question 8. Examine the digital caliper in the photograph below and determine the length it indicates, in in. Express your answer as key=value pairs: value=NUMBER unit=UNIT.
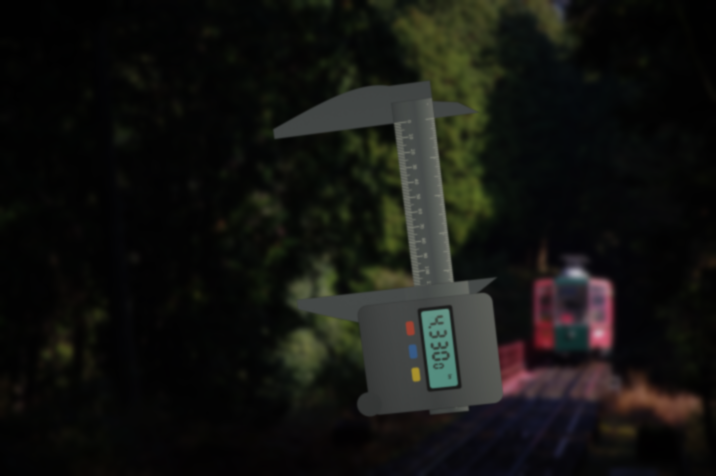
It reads value=4.3300 unit=in
